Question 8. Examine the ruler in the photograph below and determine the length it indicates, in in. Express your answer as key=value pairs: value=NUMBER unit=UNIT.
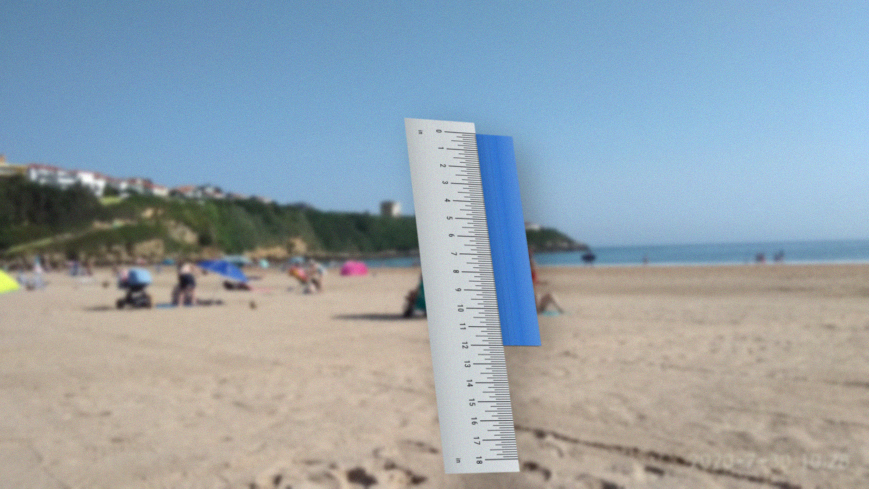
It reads value=12 unit=in
